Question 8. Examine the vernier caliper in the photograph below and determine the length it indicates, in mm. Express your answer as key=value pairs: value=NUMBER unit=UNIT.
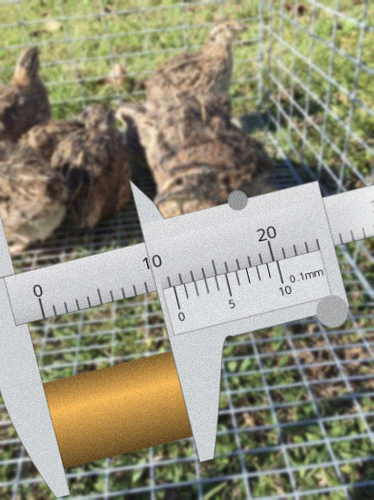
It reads value=11.3 unit=mm
